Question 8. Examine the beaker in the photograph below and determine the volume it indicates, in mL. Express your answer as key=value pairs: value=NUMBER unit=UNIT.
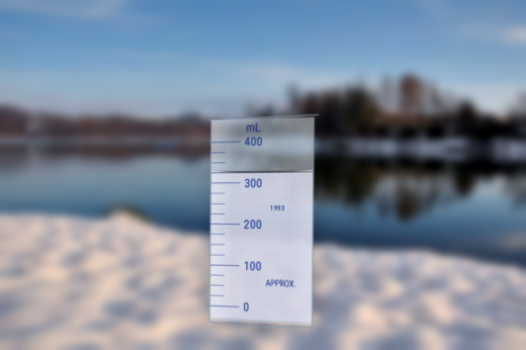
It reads value=325 unit=mL
